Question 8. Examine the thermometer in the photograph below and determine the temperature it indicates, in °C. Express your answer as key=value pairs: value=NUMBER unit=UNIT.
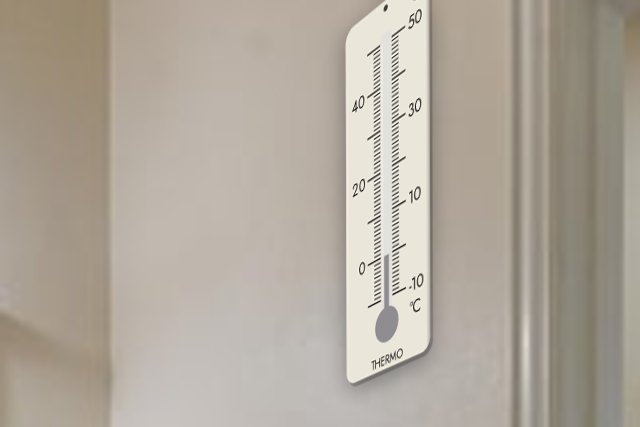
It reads value=0 unit=°C
